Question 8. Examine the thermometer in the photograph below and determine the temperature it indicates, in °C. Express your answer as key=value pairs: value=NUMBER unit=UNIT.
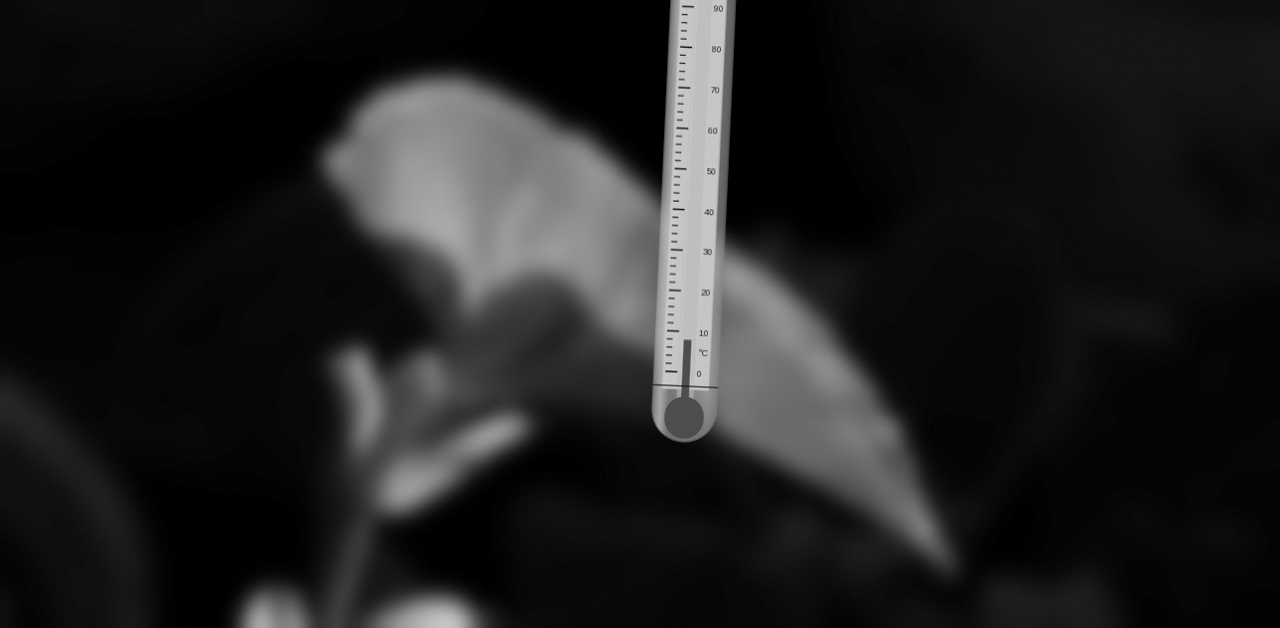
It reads value=8 unit=°C
